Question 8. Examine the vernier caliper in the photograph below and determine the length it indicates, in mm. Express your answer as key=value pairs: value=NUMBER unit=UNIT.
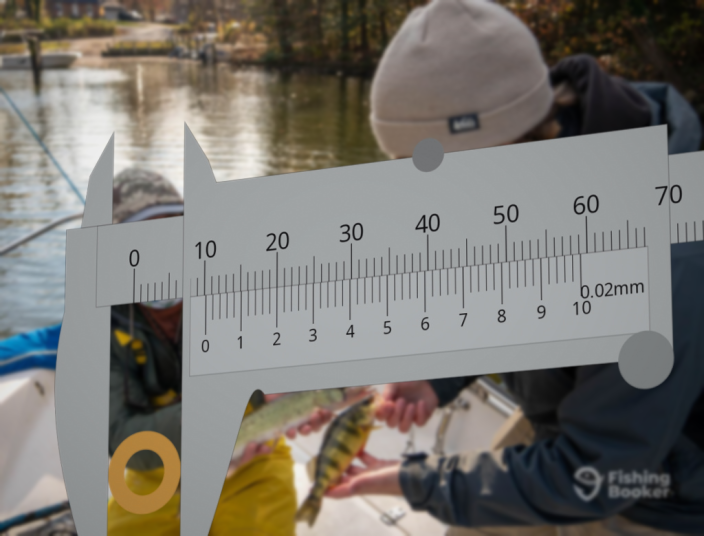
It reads value=10.2 unit=mm
